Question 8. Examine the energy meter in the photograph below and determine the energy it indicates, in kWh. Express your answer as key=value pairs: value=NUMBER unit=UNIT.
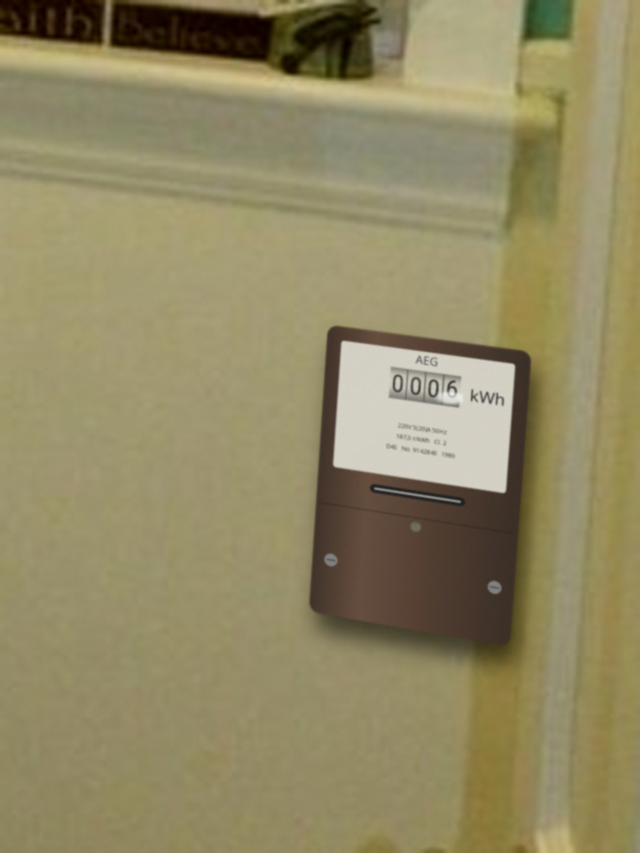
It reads value=6 unit=kWh
